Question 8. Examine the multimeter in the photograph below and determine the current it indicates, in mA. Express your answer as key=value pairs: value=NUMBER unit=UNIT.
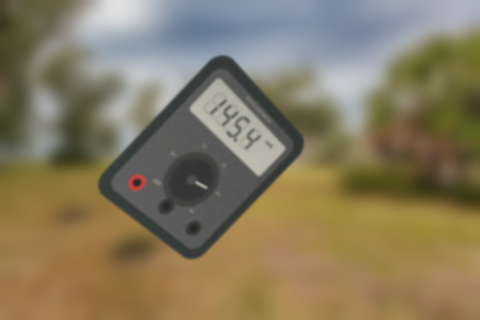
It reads value=145.4 unit=mA
